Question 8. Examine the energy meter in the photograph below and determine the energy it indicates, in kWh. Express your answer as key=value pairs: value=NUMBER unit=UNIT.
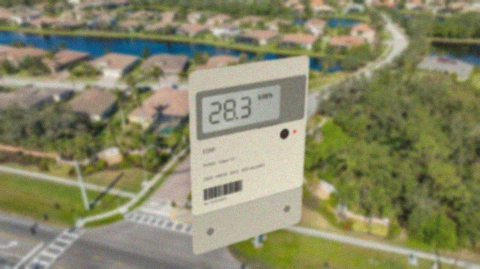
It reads value=28.3 unit=kWh
